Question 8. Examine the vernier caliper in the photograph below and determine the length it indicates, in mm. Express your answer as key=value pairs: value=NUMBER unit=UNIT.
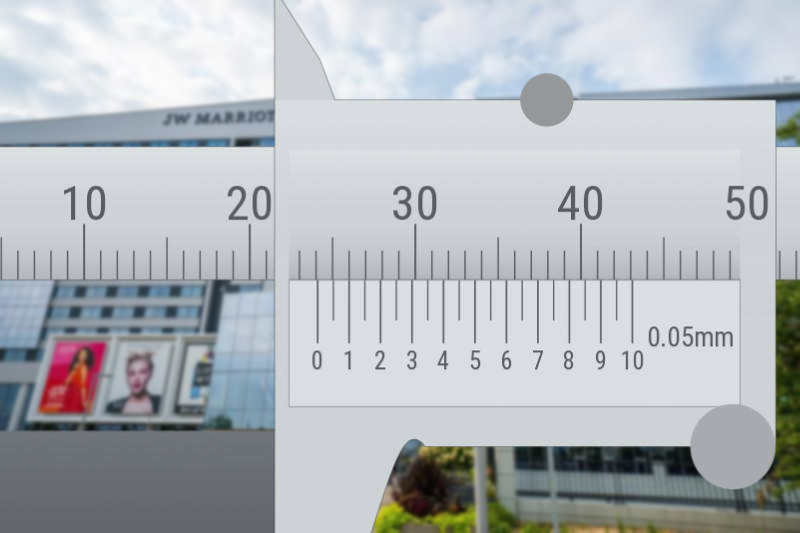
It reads value=24.1 unit=mm
